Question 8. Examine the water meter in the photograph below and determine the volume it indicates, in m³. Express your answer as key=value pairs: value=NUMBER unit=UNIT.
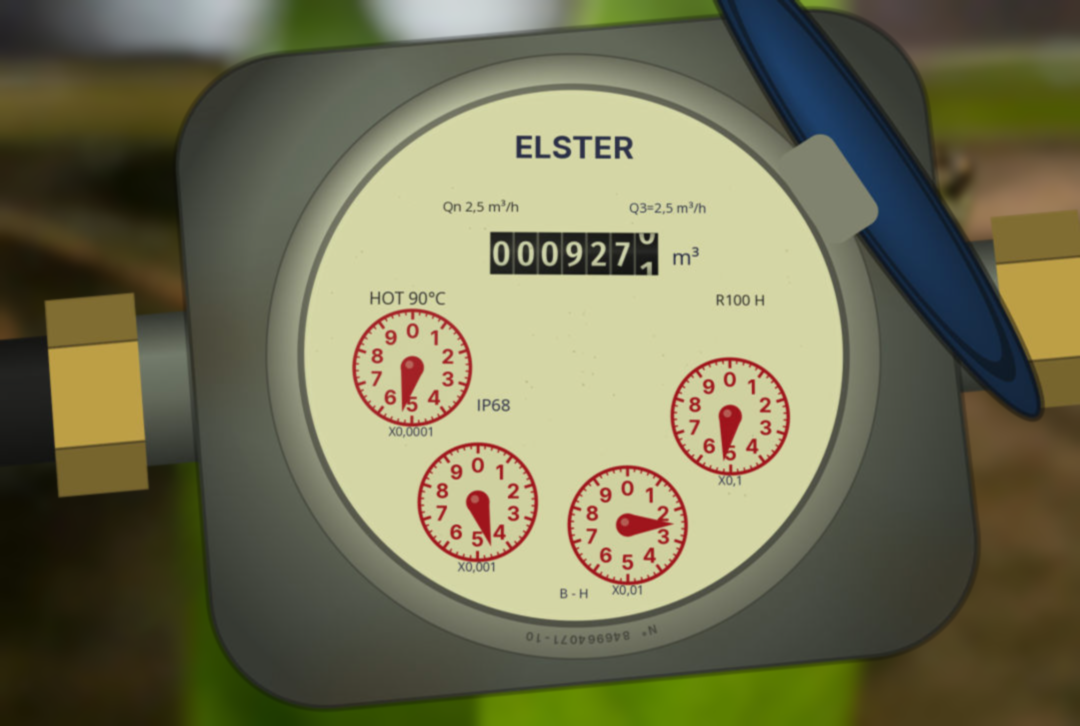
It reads value=9270.5245 unit=m³
